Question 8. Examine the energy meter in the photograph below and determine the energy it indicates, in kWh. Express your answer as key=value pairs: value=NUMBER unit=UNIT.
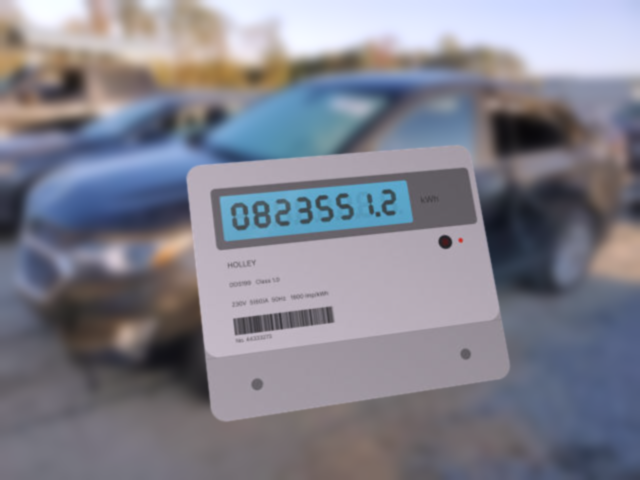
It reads value=823551.2 unit=kWh
